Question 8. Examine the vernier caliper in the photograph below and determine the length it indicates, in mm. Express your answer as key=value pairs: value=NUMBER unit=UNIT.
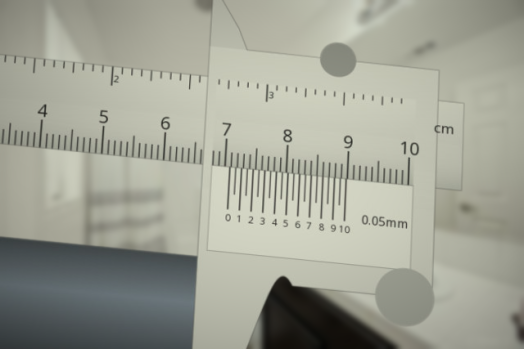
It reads value=70.8 unit=mm
